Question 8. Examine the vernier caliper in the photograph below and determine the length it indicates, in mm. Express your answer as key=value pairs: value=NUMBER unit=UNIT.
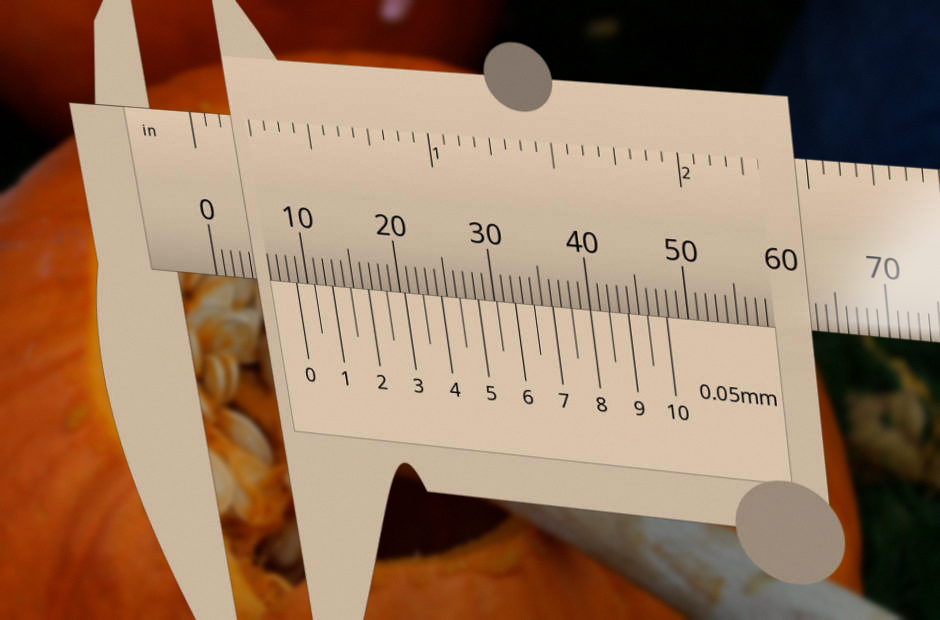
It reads value=8.8 unit=mm
